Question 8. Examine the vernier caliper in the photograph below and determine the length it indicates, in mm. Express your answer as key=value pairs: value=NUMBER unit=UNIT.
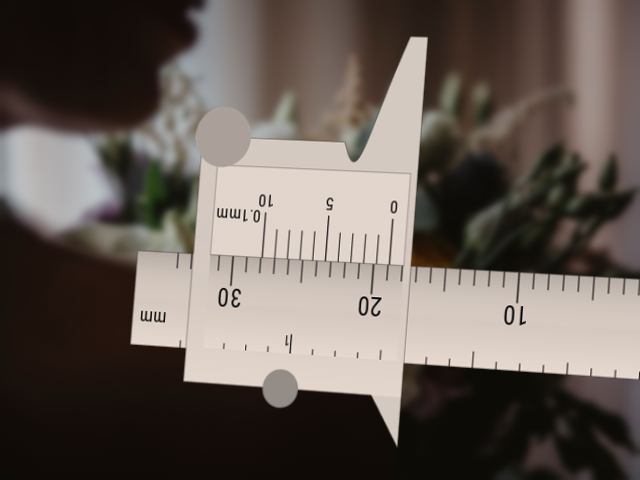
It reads value=18.9 unit=mm
